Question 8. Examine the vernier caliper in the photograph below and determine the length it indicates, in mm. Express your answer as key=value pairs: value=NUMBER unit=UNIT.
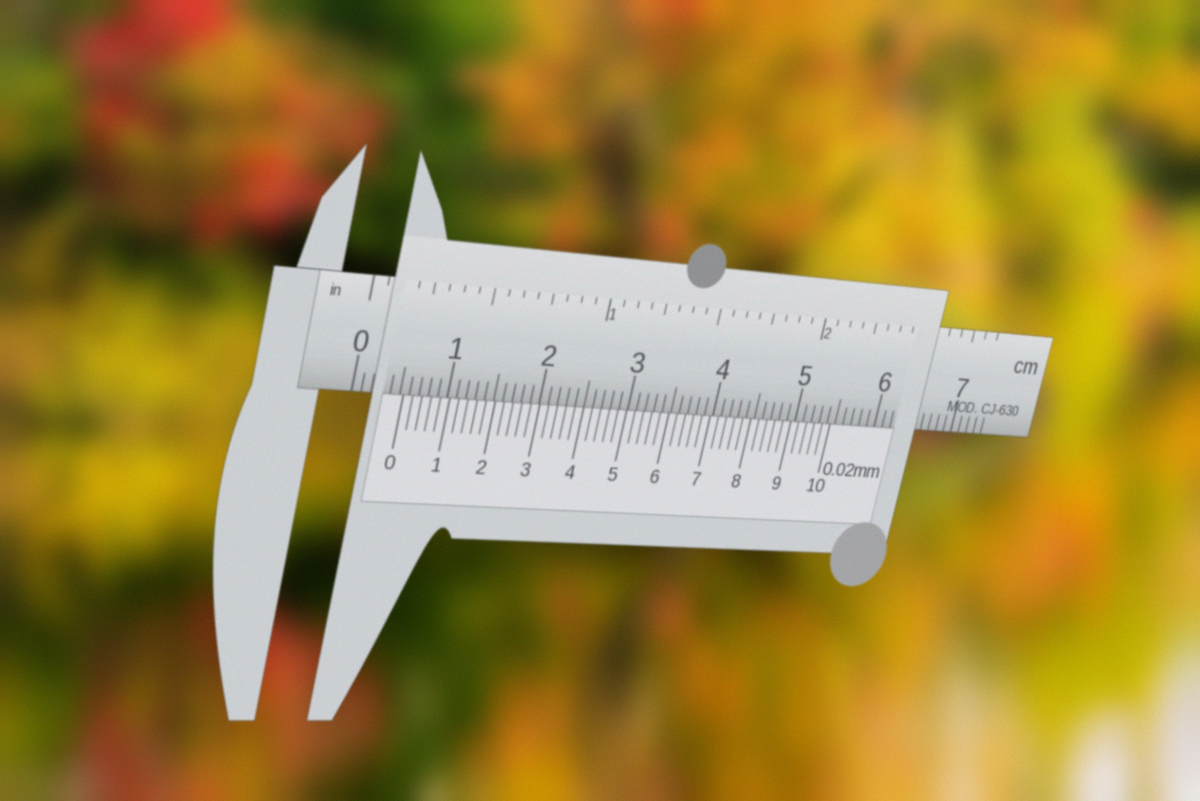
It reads value=5.4 unit=mm
